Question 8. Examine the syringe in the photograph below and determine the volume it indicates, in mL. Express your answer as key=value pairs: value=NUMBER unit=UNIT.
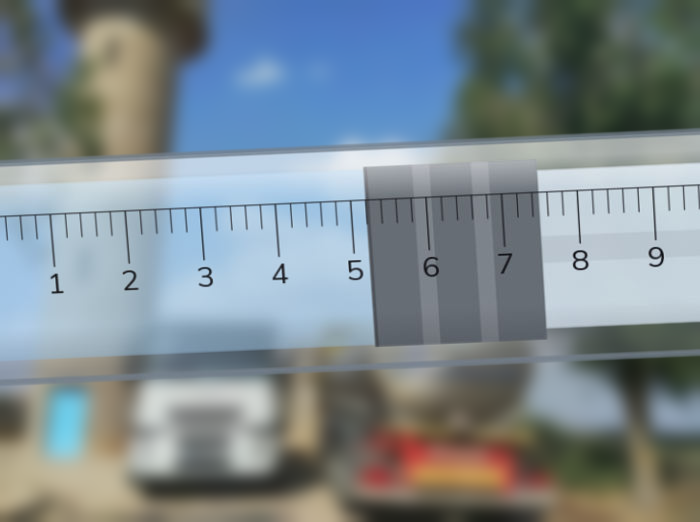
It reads value=5.2 unit=mL
